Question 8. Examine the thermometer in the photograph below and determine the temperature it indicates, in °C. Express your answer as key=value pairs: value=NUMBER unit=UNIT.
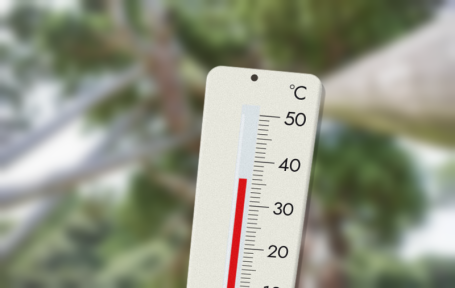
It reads value=36 unit=°C
